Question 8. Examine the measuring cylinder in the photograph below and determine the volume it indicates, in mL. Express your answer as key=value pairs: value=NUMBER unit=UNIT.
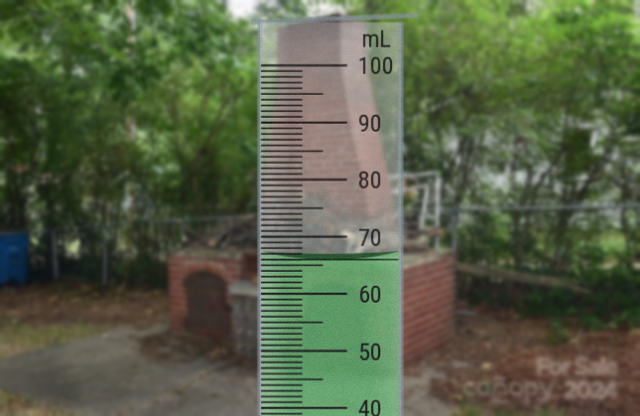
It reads value=66 unit=mL
